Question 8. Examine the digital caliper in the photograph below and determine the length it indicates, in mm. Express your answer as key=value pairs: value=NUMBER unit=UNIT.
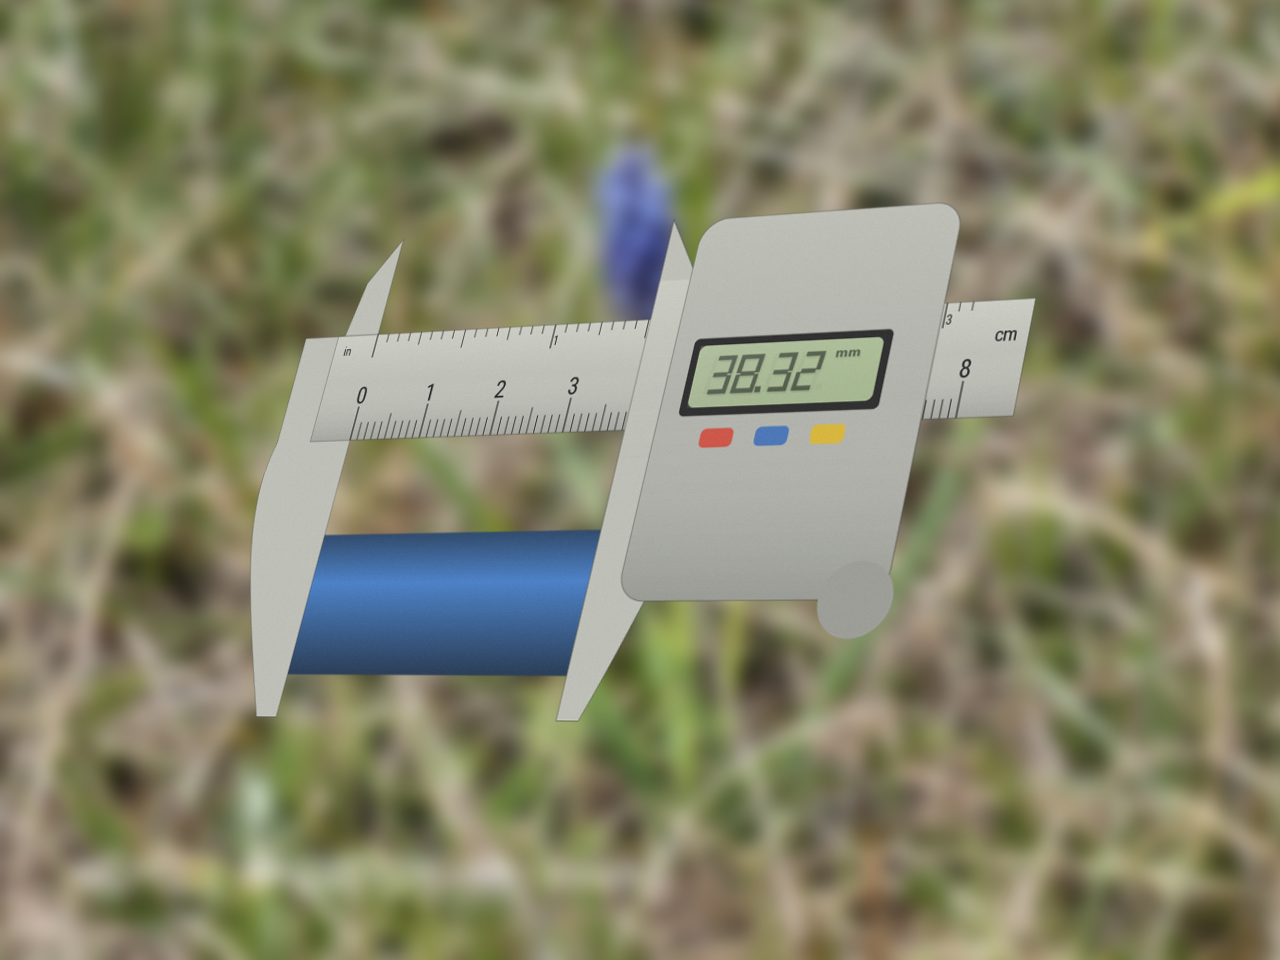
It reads value=38.32 unit=mm
